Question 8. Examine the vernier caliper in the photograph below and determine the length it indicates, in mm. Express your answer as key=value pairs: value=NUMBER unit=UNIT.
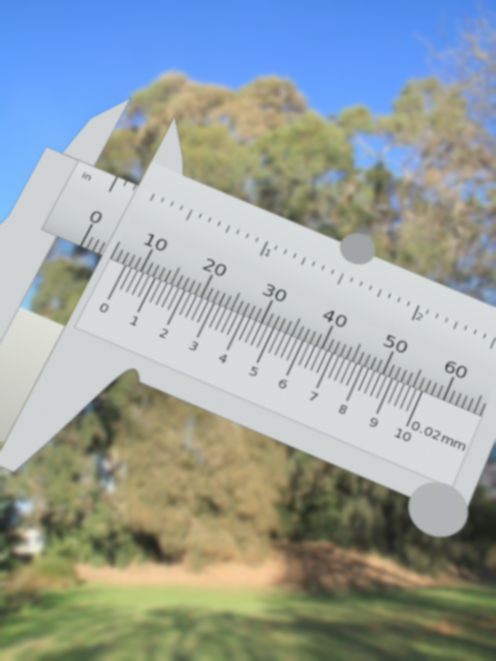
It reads value=7.5 unit=mm
